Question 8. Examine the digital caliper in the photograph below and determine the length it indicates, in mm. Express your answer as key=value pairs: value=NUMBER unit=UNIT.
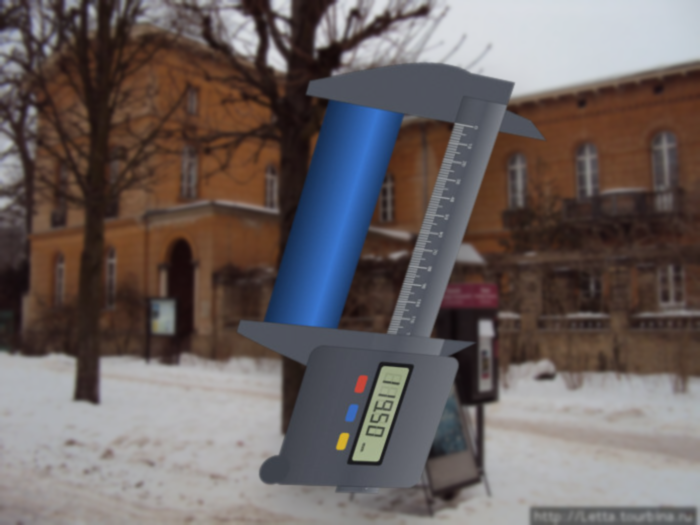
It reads value=119.50 unit=mm
